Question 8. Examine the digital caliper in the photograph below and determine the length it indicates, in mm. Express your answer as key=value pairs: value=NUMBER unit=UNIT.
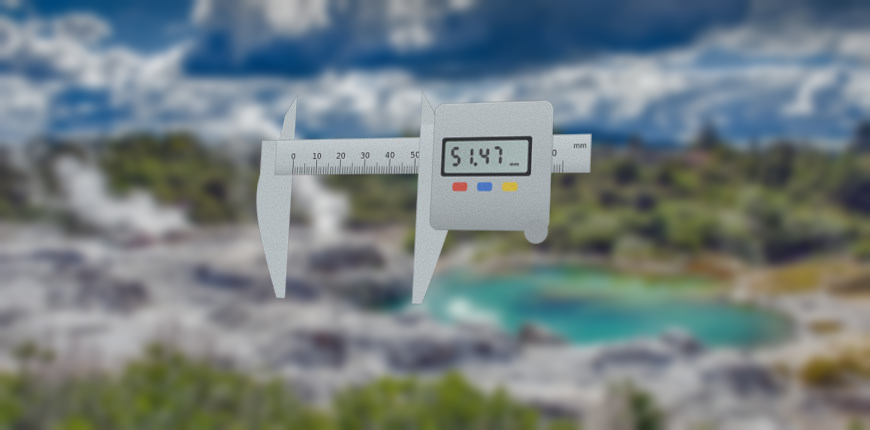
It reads value=51.47 unit=mm
